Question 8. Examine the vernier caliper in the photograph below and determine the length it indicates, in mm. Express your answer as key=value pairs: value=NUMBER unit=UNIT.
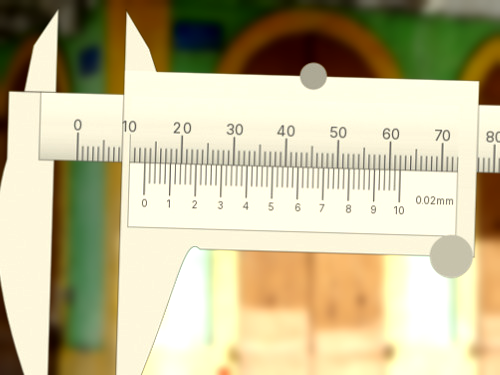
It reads value=13.0 unit=mm
